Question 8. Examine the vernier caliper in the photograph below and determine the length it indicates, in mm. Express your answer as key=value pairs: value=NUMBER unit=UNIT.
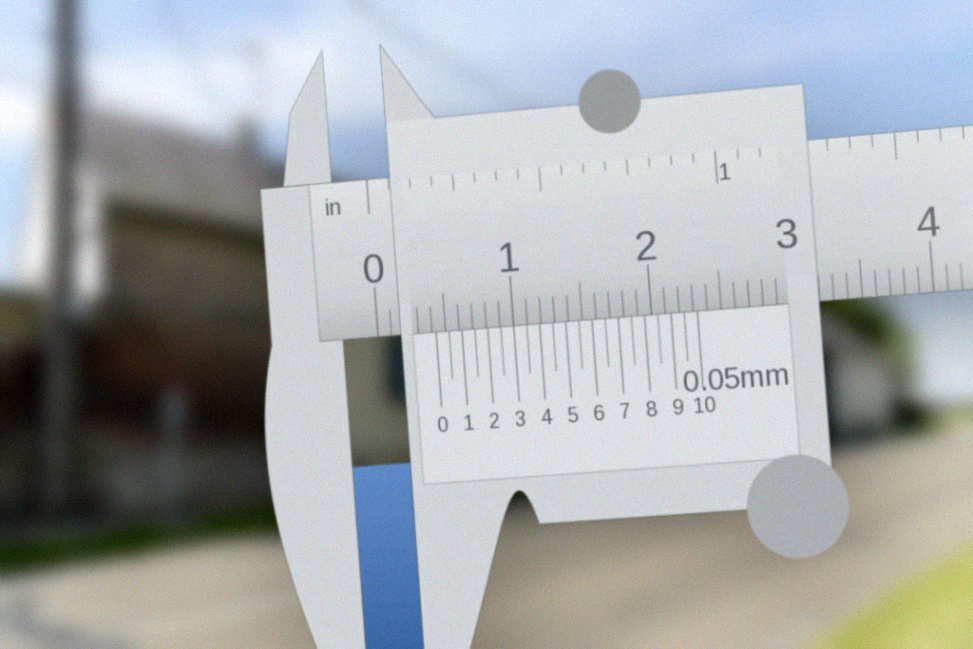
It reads value=4.3 unit=mm
